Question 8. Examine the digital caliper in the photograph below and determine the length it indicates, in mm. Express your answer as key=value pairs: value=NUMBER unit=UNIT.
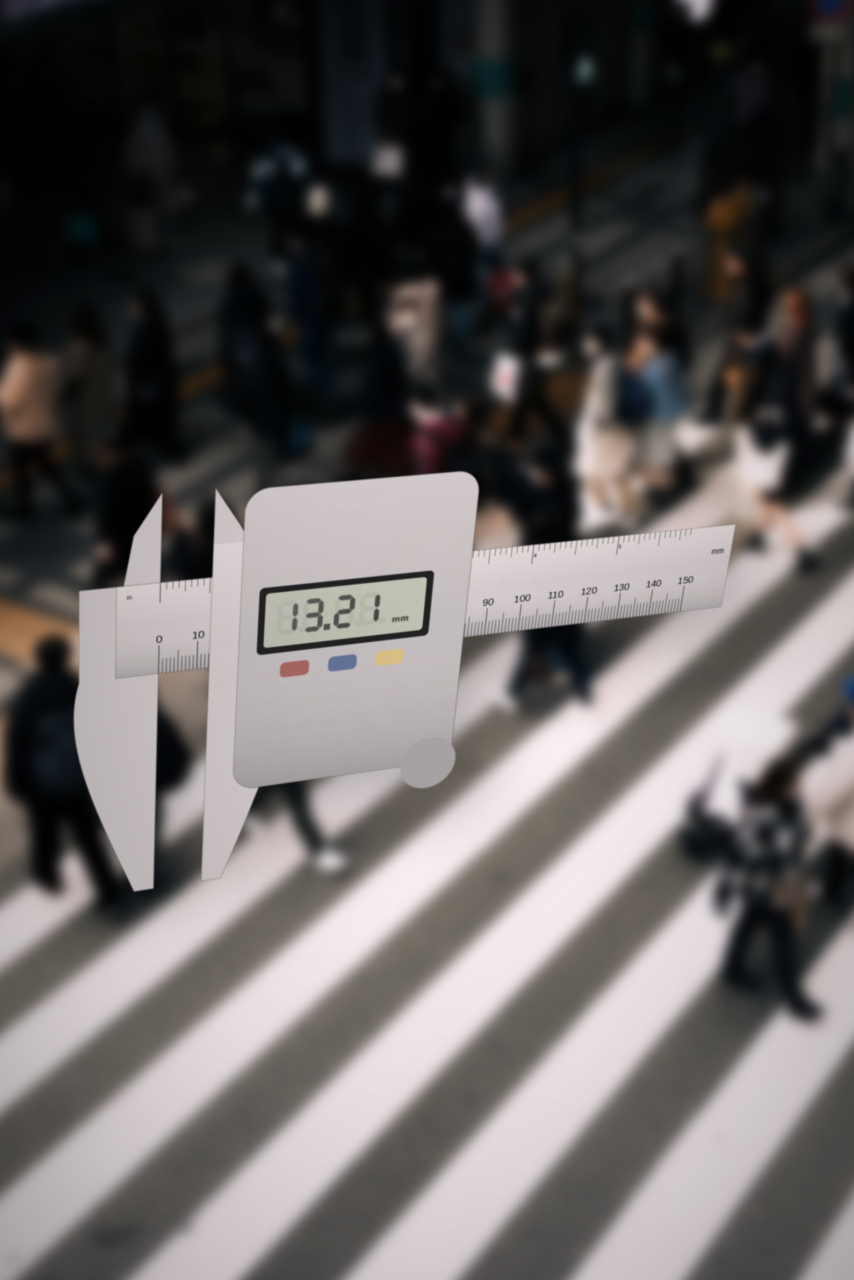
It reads value=13.21 unit=mm
